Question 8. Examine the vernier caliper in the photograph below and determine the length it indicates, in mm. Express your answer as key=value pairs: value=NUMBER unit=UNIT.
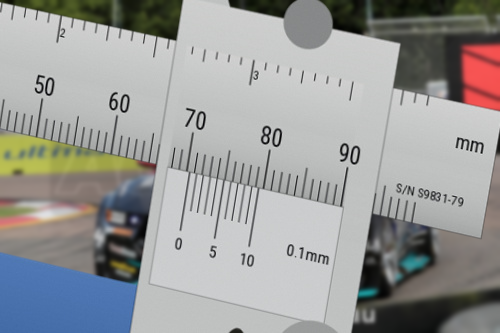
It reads value=70.4 unit=mm
